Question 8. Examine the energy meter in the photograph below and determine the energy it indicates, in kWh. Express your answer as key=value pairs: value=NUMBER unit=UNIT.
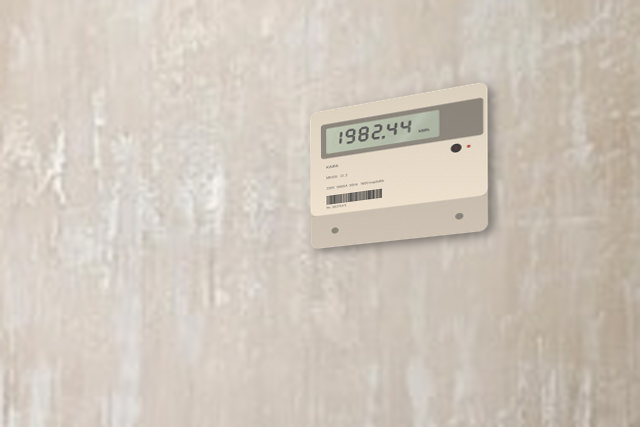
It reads value=1982.44 unit=kWh
